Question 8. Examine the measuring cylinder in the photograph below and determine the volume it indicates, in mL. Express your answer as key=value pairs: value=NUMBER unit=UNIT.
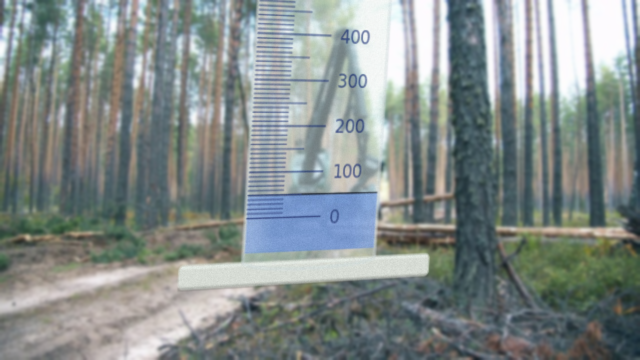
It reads value=50 unit=mL
